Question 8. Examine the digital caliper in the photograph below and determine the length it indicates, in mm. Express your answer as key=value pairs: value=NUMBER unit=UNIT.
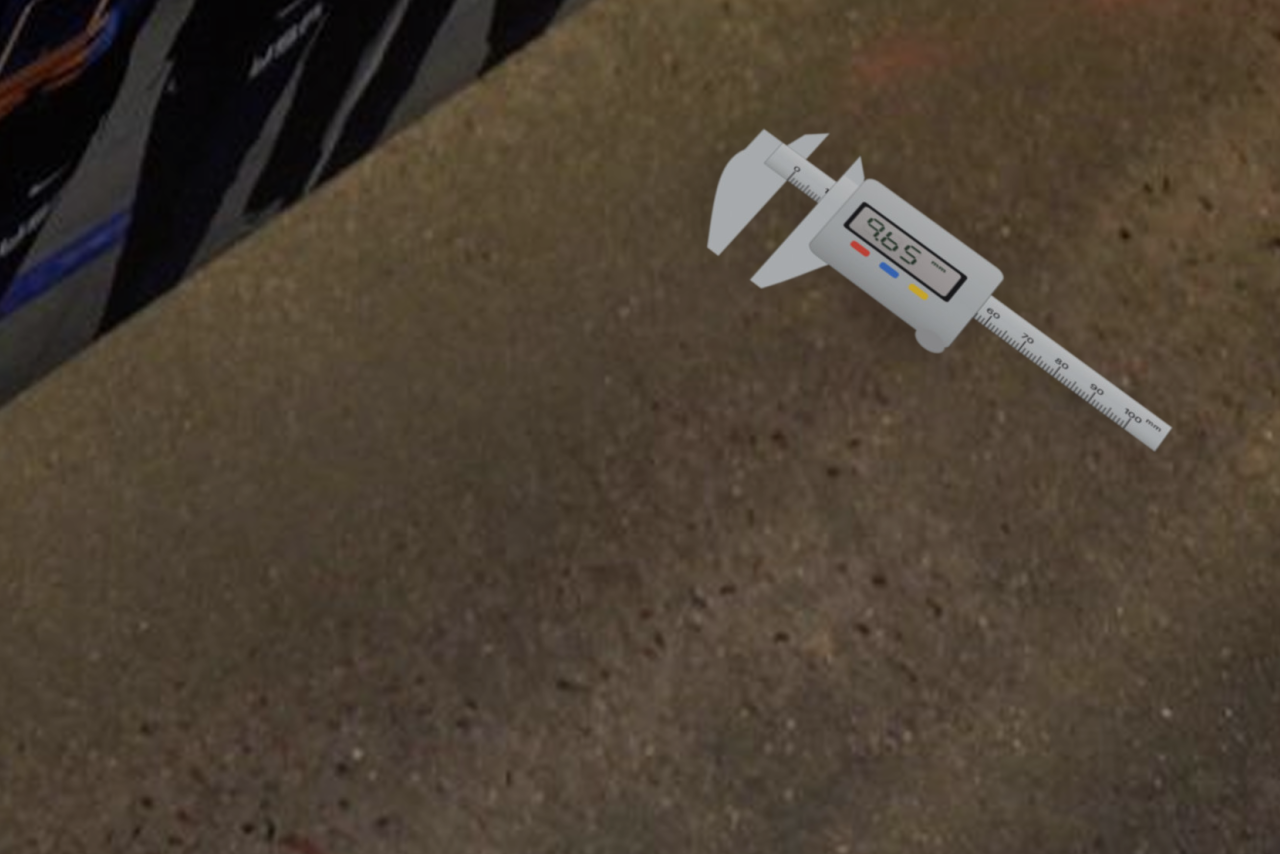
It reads value=9.65 unit=mm
